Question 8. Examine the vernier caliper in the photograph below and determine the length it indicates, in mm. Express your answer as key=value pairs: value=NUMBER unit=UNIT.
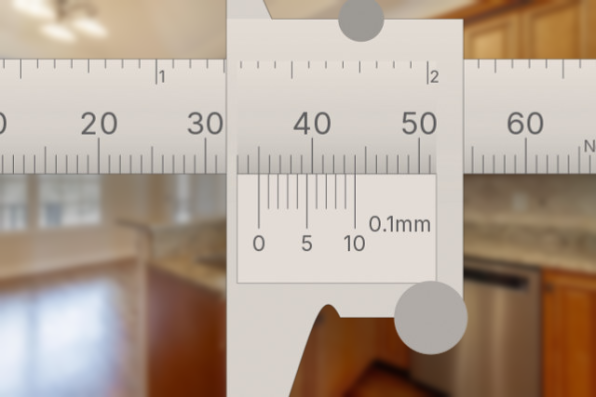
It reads value=35.0 unit=mm
